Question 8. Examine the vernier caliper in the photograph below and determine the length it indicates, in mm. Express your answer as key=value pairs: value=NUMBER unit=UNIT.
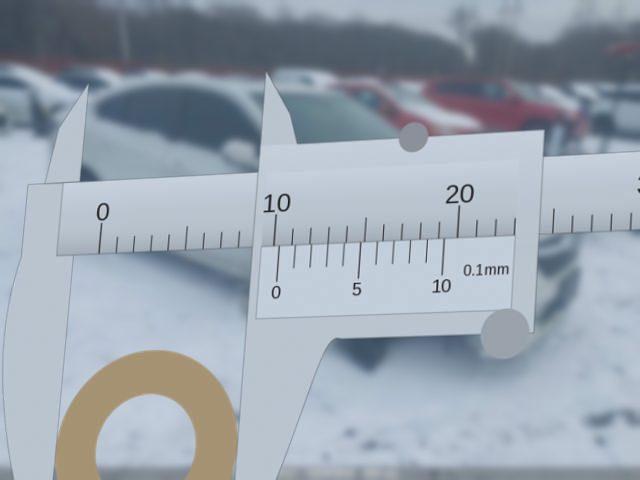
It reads value=10.3 unit=mm
